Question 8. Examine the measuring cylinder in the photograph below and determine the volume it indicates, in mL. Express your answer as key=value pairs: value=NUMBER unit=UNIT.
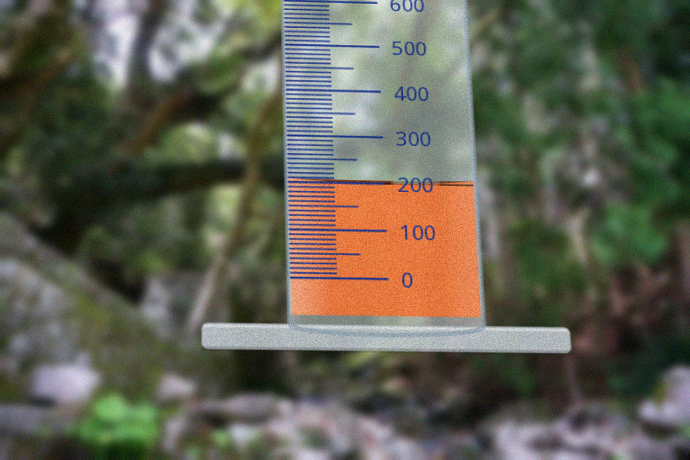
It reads value=200 unit=mL
